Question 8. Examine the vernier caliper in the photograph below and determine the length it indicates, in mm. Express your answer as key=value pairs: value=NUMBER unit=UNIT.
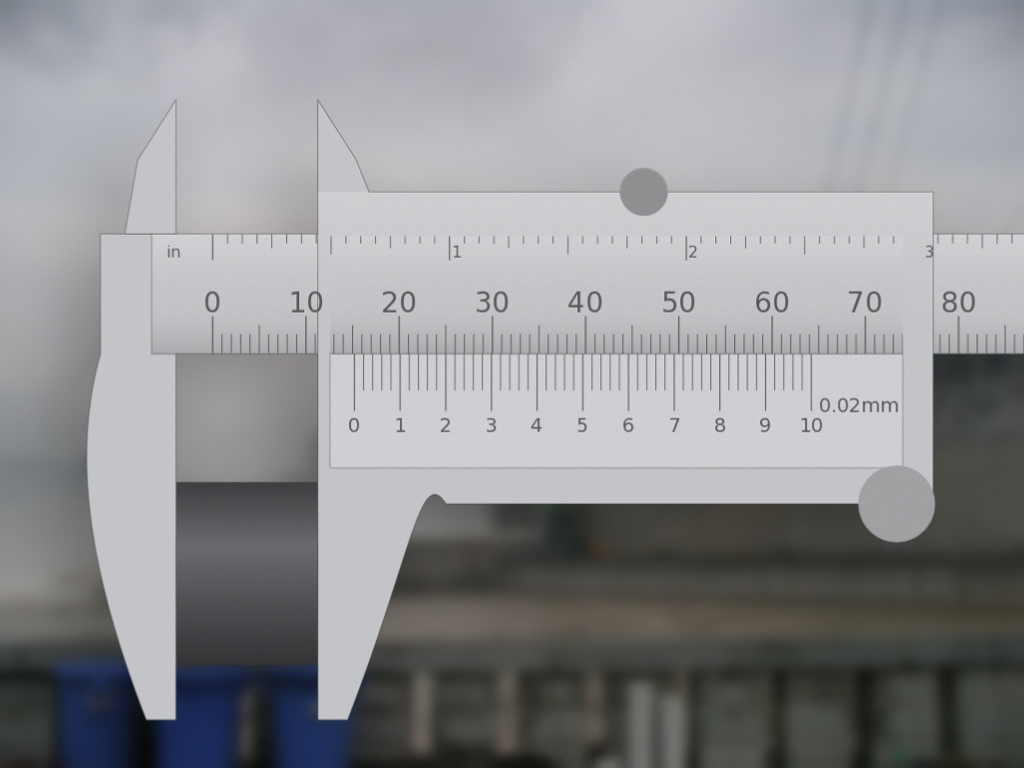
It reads value=15.2 unit=mm
